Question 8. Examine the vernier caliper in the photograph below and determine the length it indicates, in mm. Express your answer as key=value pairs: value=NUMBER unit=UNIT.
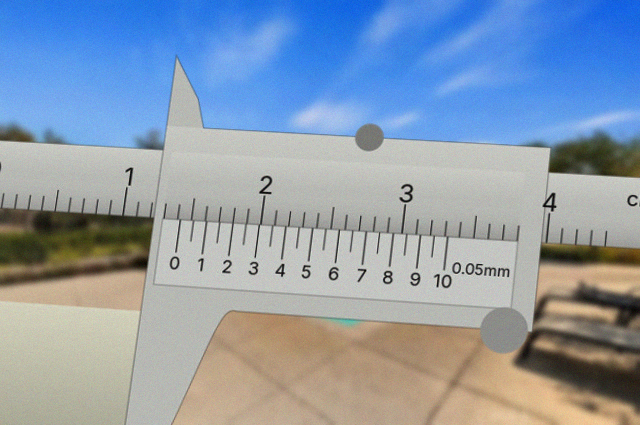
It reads value=14.2 unit=mm
